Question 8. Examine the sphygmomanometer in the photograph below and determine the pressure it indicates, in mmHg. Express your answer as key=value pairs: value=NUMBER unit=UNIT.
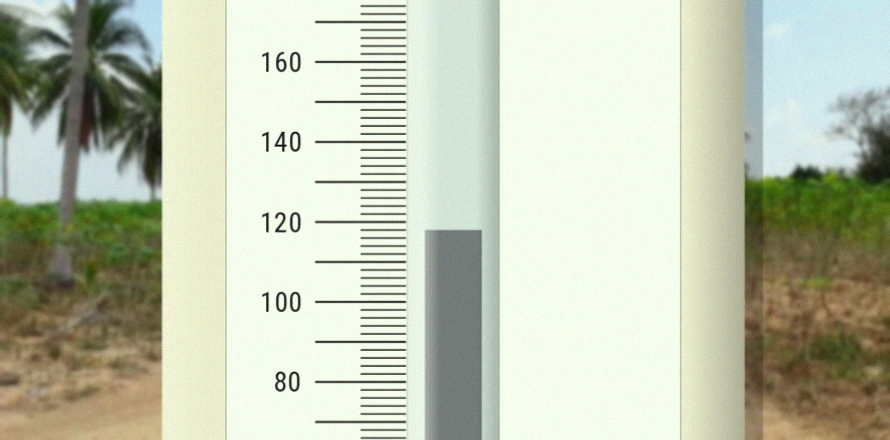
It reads value=118 unit=mmHg
